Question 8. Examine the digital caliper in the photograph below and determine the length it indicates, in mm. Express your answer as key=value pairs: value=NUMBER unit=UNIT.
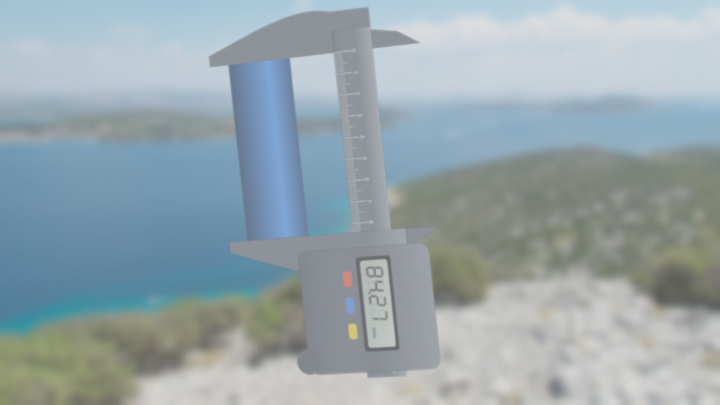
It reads value=84.27 unit=mm
